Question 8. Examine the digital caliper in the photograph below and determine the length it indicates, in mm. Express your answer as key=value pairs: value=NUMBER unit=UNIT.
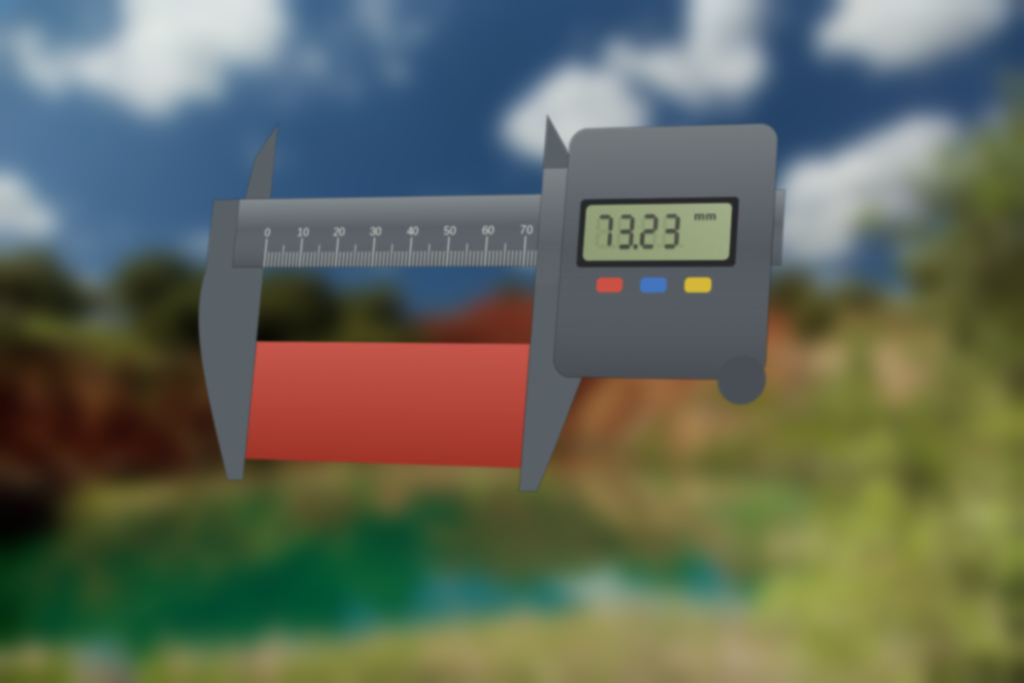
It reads value=73.23 unit=mm
